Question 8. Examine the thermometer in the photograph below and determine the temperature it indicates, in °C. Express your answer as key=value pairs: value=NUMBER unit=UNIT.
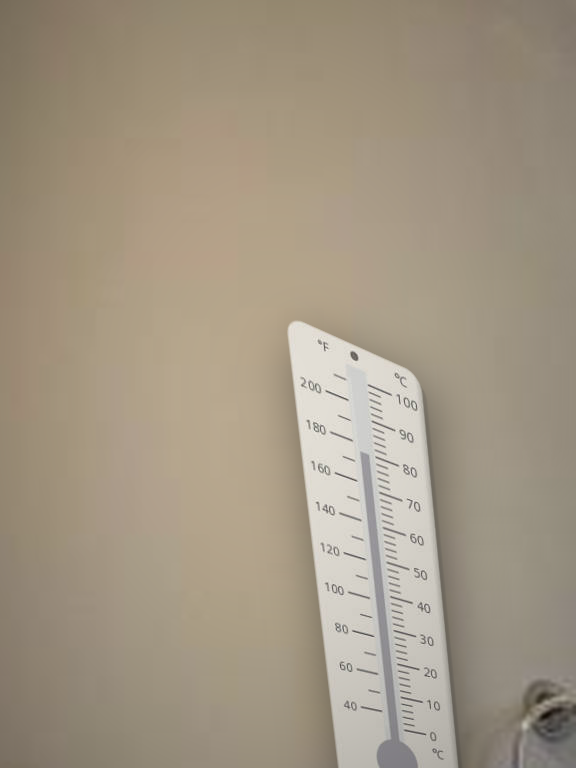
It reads value=80 unit=°C
